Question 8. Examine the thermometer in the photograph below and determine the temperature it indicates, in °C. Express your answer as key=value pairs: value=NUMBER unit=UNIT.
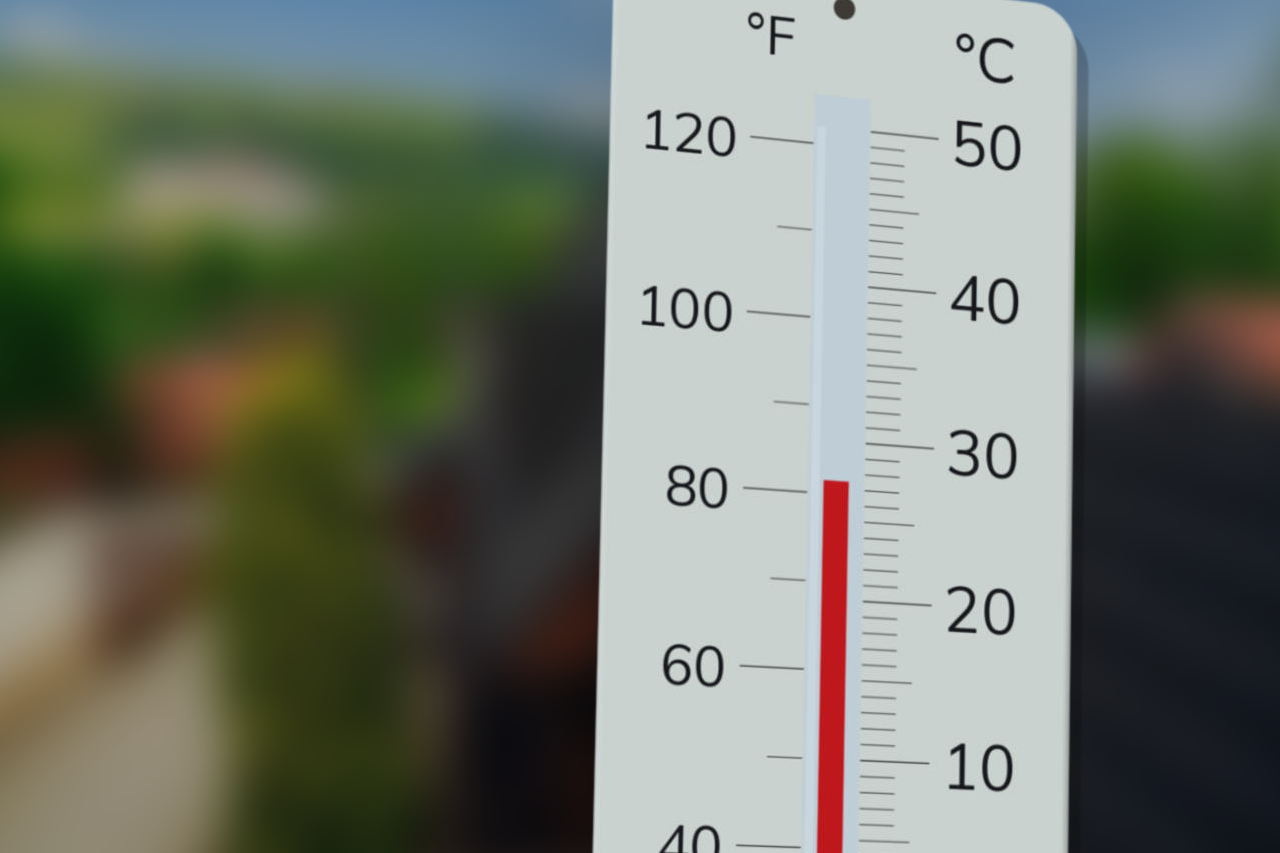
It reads value=27.5 unit=°C
